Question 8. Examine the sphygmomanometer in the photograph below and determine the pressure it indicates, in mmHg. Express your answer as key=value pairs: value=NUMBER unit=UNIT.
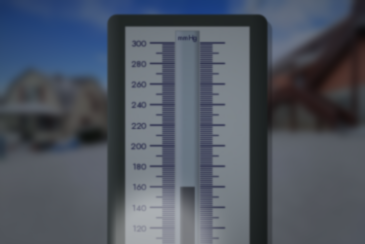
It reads value=160 unit=mmHg
